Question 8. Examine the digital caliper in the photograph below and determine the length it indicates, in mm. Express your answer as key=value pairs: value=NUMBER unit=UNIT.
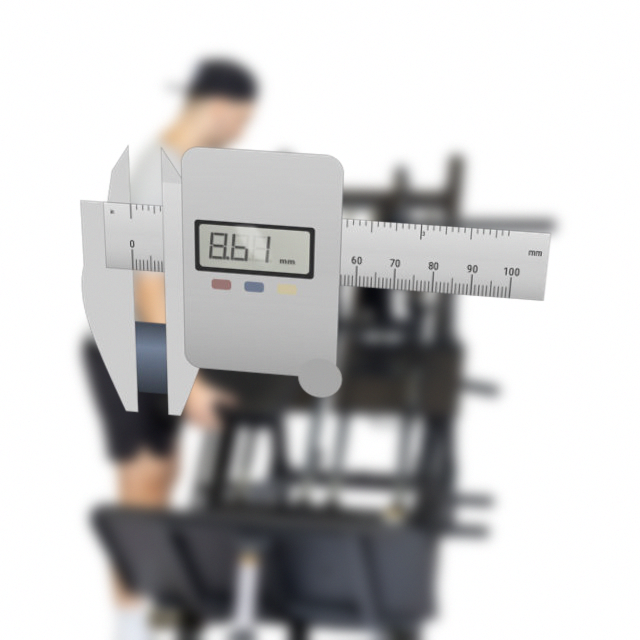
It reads value=8.61 unit=mm
